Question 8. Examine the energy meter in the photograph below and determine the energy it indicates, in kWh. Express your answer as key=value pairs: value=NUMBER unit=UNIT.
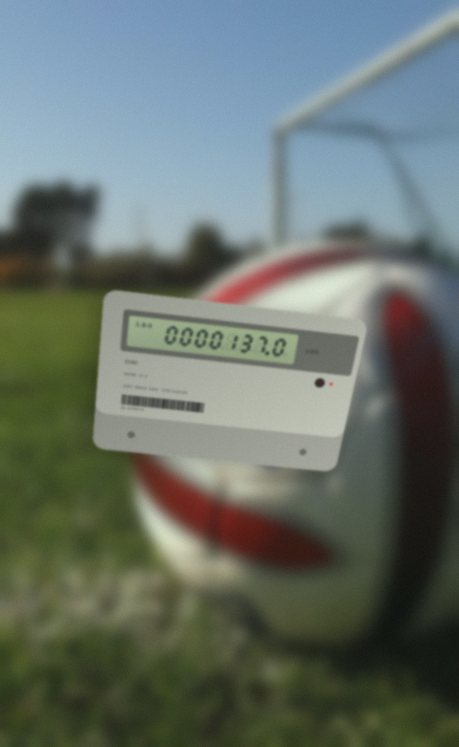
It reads value=137.0 unit=kWh
